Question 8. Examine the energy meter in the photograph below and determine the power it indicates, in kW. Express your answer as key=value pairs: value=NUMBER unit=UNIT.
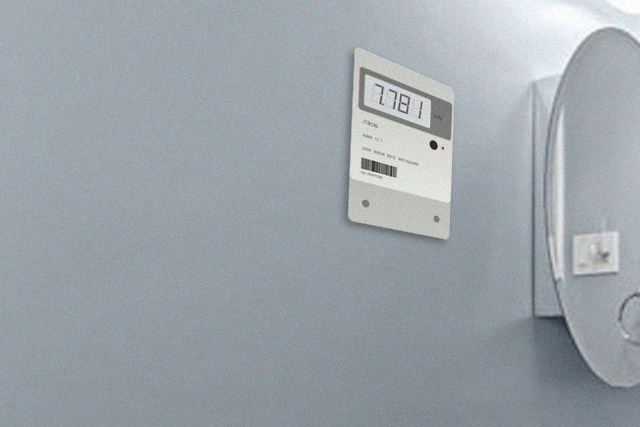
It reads value=7.781 unit=kW
